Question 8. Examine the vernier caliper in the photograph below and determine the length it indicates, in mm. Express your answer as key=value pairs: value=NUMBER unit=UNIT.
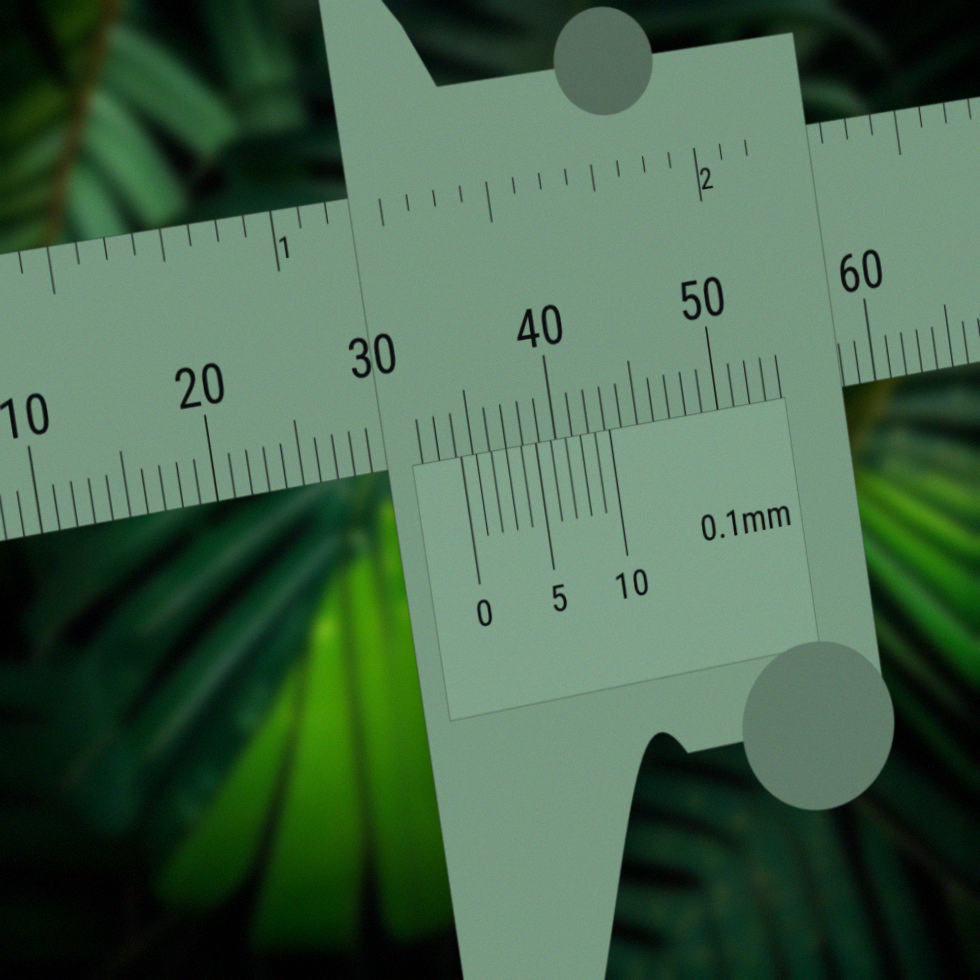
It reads value=34.3 unit=mm
